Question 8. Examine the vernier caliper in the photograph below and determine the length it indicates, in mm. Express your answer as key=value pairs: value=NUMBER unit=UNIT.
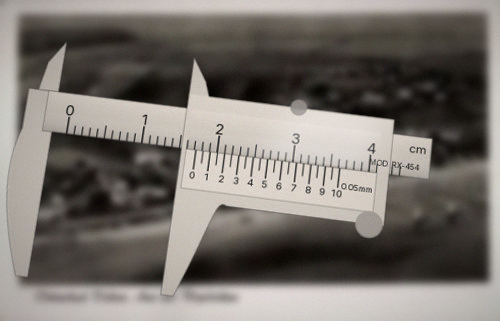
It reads value=17.2 unit=mm
